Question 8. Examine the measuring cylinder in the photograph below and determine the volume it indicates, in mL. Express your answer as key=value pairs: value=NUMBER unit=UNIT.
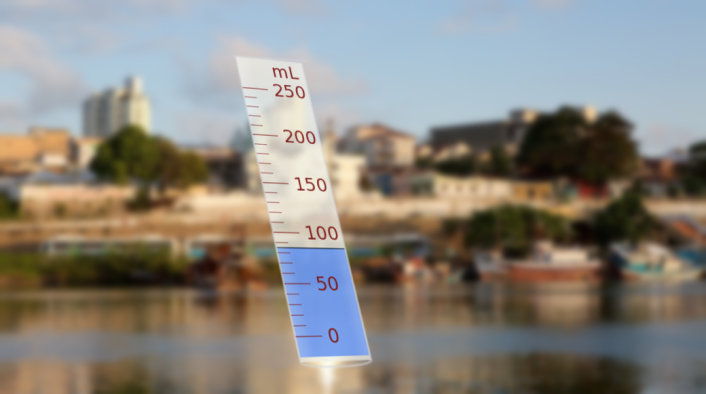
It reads value=85 unit=mL
